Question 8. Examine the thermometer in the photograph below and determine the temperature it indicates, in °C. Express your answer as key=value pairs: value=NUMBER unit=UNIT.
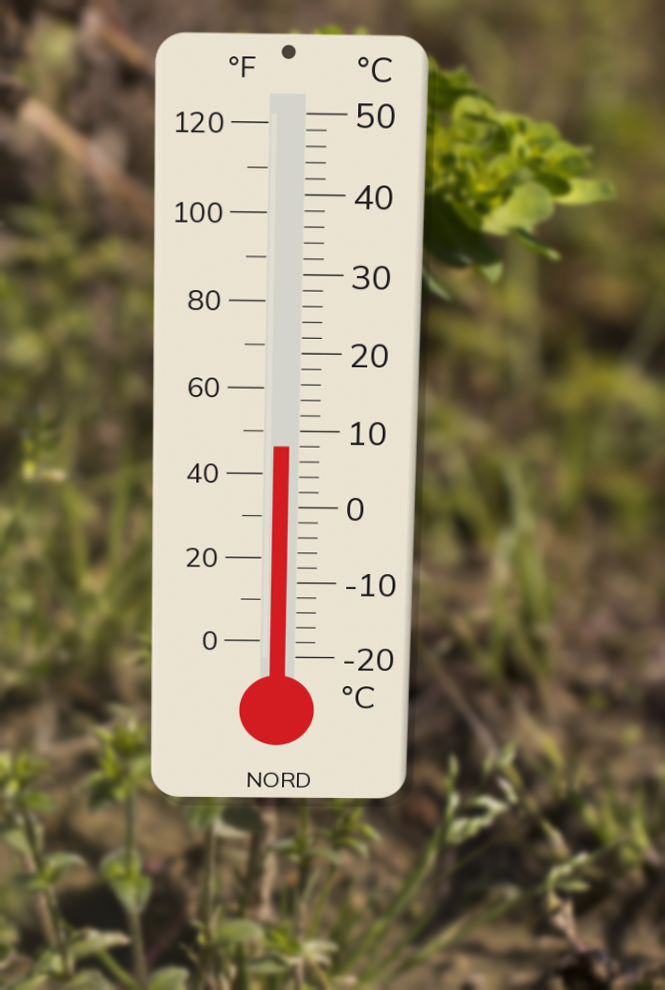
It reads value=8 unit=°C
